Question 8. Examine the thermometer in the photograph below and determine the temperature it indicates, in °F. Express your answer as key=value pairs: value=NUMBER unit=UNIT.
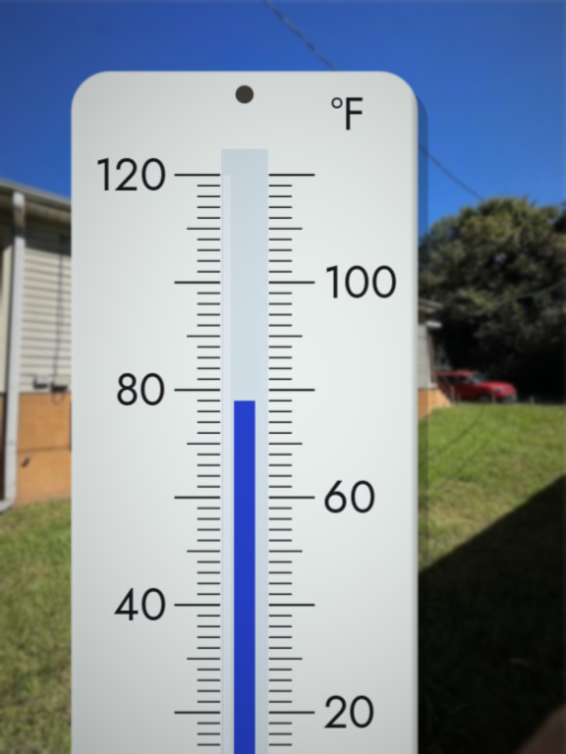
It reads value=78 unit=°F
